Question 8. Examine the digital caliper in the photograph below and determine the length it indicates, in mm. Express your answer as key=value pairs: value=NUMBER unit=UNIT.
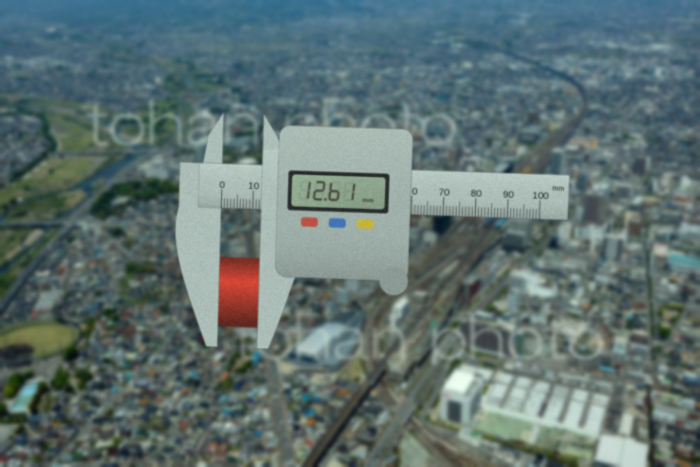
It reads value=12.61 unit=mm
